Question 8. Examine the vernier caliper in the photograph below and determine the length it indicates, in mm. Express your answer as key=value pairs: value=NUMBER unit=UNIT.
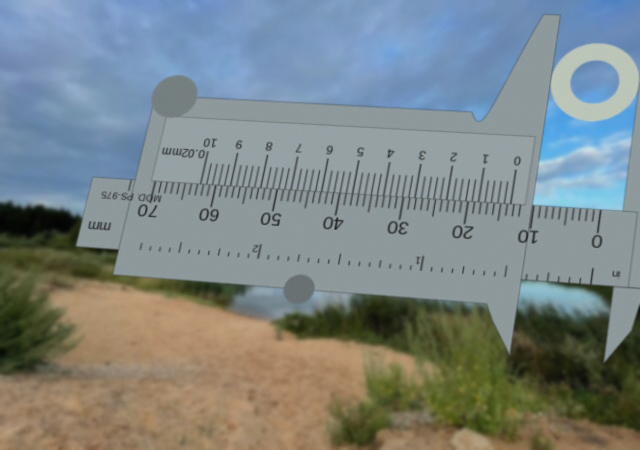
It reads value=13.5 unit=mm
